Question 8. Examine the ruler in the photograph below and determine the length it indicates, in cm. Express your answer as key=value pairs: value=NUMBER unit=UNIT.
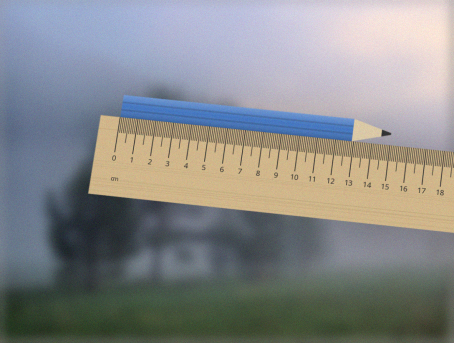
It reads value=15 unit=cm
